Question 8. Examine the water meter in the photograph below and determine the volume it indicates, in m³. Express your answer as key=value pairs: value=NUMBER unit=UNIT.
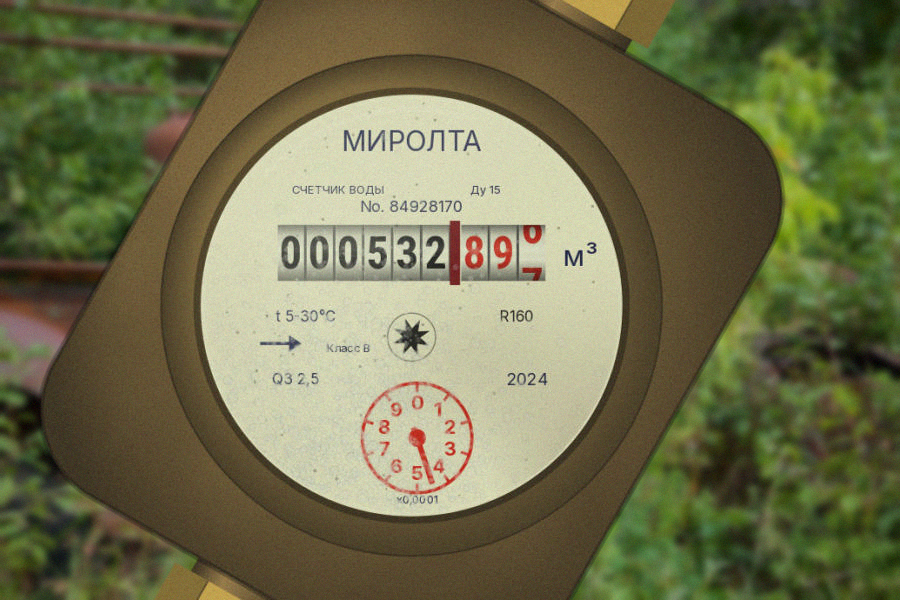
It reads value=532.8964 unit=m³
